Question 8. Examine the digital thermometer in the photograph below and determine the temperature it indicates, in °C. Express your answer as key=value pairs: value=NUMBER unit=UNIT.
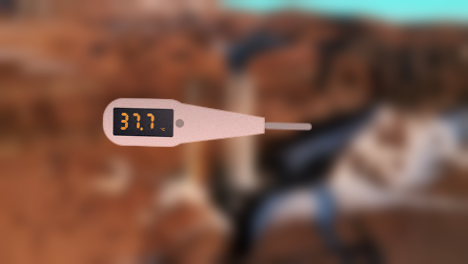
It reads value=37.7 unit=°C
